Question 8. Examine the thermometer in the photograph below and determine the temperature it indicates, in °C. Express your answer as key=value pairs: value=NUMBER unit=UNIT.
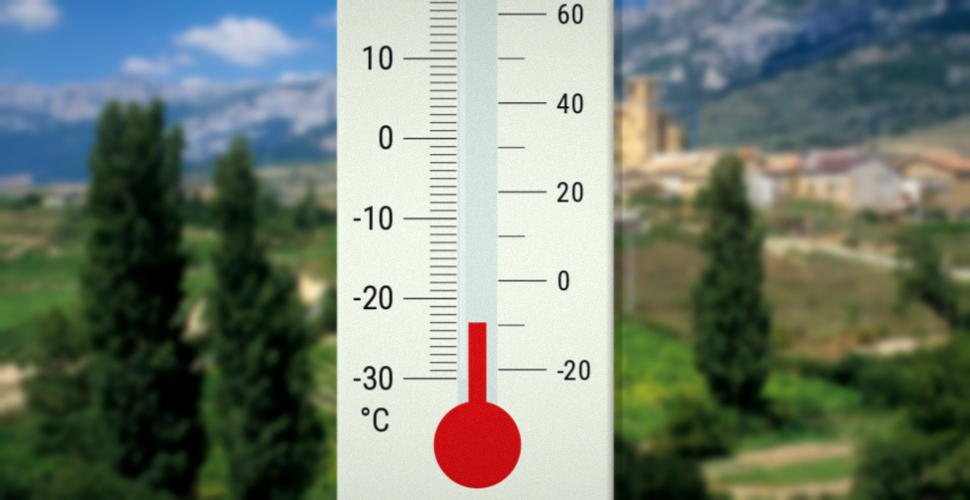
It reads value=-23 unit=°C
